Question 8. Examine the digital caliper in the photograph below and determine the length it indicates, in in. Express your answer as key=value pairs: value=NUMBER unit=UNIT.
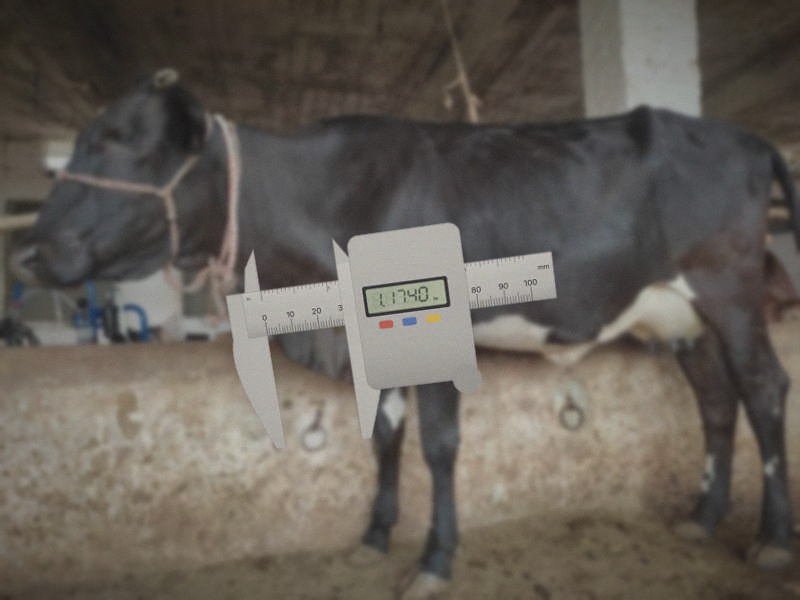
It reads value=1.1740 unit=in
